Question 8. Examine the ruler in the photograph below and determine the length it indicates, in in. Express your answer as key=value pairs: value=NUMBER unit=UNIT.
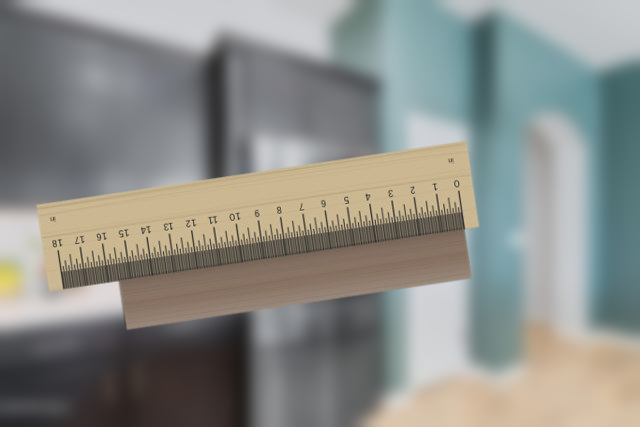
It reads value=15.5 unit=in
